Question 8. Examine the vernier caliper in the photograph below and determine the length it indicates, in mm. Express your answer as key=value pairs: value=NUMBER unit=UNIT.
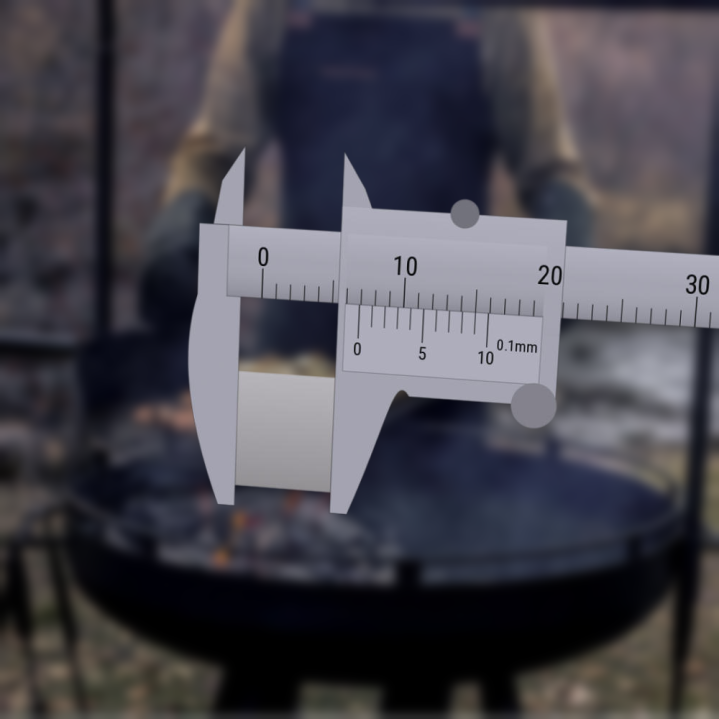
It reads value=6.9 unit=mm
